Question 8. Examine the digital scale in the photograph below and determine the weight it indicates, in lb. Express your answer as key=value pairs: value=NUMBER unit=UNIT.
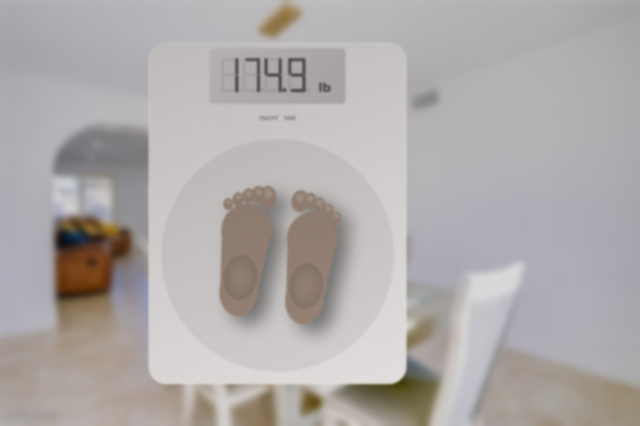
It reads value=174.9 unit=lb
